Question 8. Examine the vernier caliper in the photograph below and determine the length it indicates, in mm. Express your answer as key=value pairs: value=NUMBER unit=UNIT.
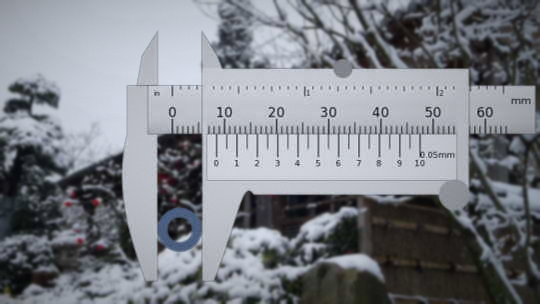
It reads value=8.5 unit=mm
